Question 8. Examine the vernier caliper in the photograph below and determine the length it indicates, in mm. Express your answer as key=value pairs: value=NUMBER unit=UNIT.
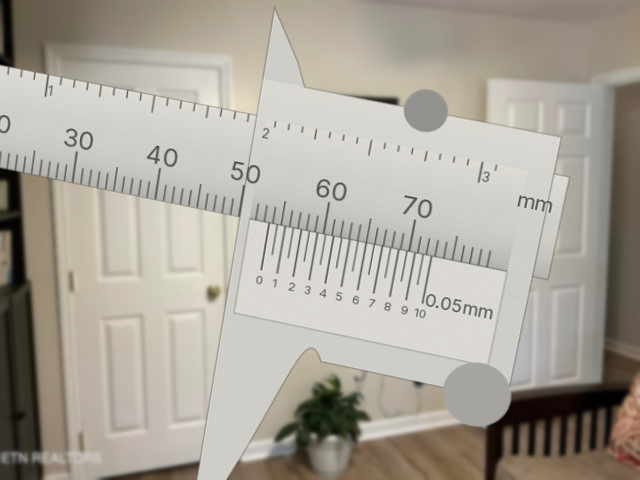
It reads value=53.6 unit=mm
